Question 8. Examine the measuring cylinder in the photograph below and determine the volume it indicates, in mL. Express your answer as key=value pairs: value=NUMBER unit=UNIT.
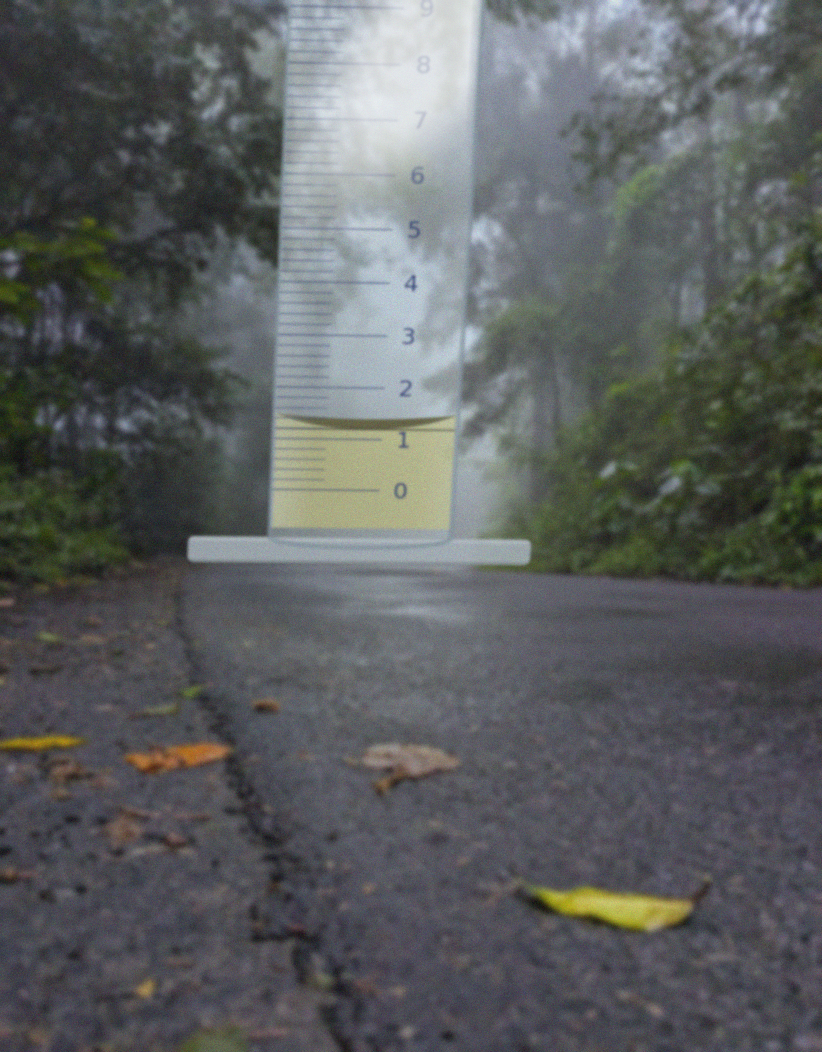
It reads value=1.2 unit=mL
